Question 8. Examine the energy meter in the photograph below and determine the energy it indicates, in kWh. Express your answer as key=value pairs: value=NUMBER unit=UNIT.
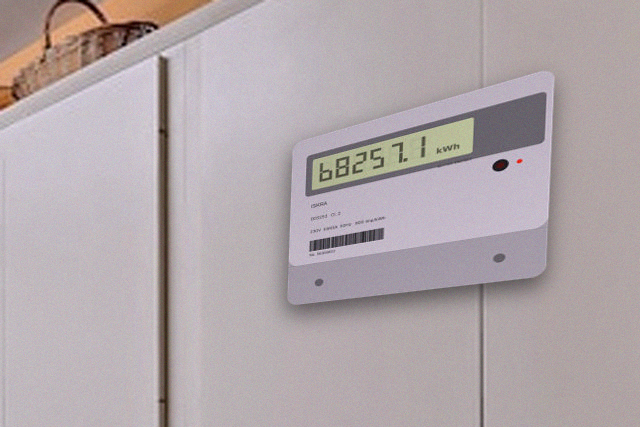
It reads value=68257.1 unit=kWh
